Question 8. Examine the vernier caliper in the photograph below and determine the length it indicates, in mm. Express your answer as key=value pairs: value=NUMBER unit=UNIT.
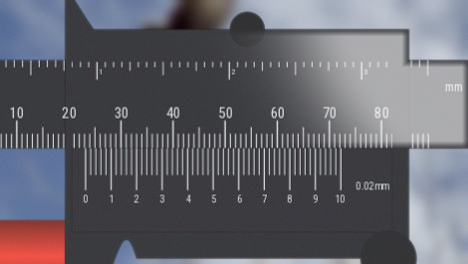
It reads value=23.2 unit=mm
